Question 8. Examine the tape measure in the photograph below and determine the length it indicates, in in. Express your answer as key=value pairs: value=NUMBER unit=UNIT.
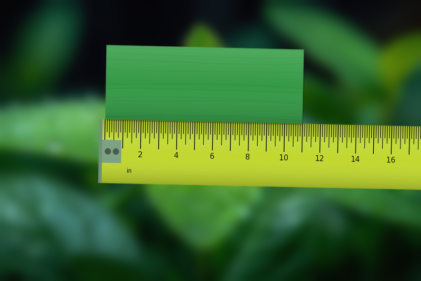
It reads value=11 unit=in
